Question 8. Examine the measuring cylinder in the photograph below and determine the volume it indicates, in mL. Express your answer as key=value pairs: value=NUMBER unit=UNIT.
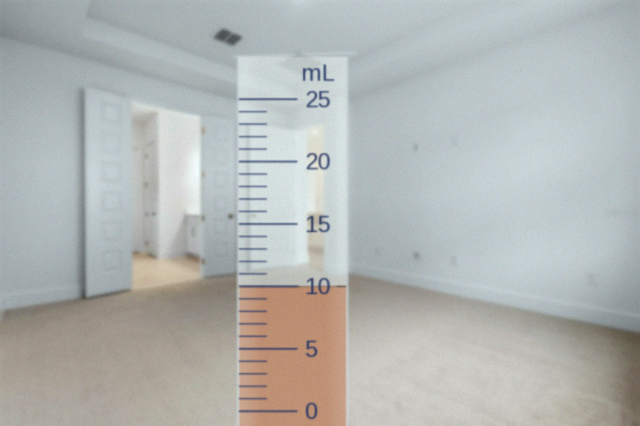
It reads value=10 unit=mL
